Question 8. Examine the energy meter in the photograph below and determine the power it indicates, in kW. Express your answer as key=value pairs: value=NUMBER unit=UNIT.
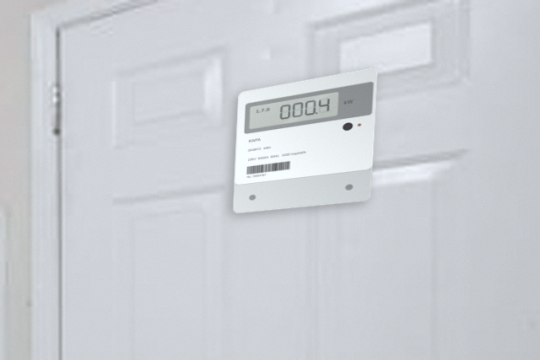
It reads value=0.4 unit=kW
